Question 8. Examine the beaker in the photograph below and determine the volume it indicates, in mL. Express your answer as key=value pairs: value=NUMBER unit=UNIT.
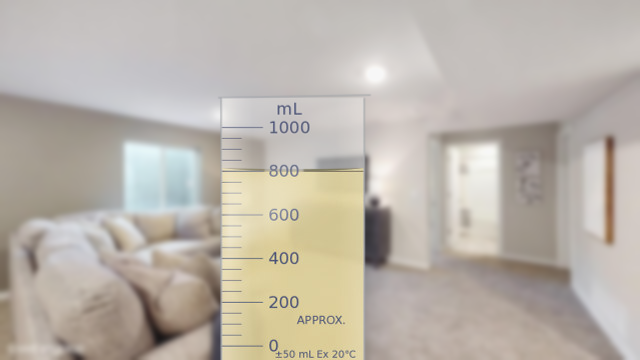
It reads value=800 unit=mL
